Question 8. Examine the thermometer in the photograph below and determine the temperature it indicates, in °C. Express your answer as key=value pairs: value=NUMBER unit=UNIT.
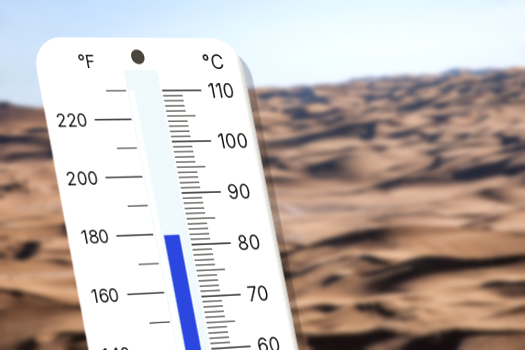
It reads value=82 unit=°C
